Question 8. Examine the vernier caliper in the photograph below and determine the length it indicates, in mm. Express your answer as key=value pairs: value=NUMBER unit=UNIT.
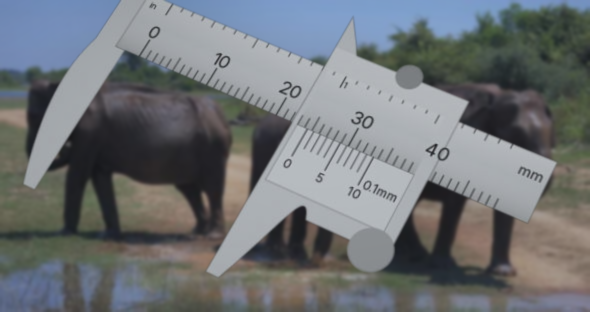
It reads value=24.4 unit=mm
